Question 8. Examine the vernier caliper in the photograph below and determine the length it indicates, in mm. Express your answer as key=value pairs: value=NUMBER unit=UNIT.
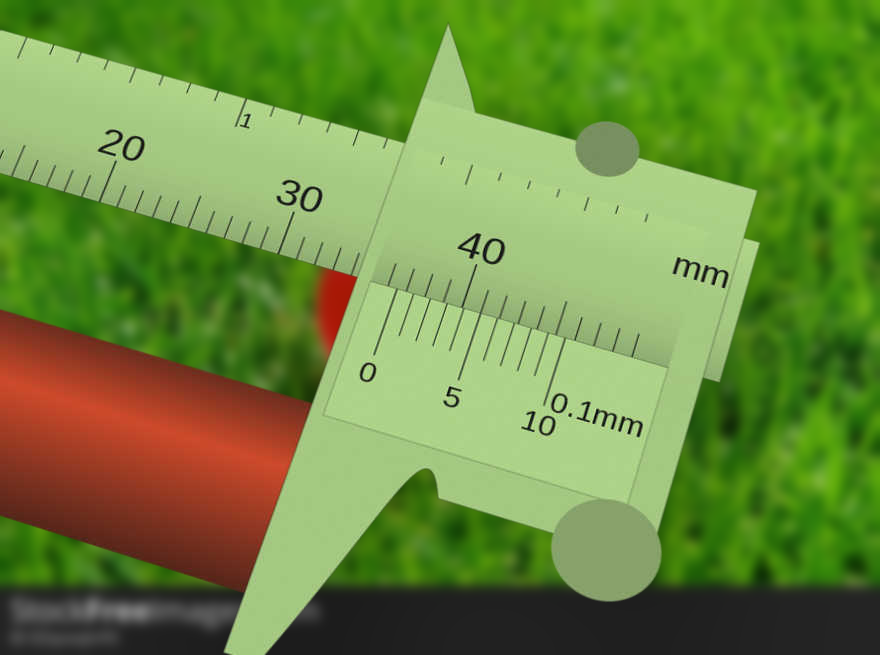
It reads value=36.5 unit=mm
